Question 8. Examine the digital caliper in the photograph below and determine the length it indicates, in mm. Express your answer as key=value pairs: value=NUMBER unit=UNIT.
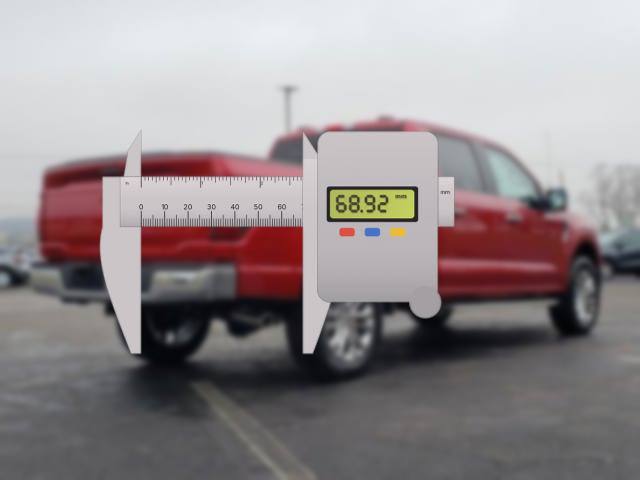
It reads value=68.92 unit=mm
